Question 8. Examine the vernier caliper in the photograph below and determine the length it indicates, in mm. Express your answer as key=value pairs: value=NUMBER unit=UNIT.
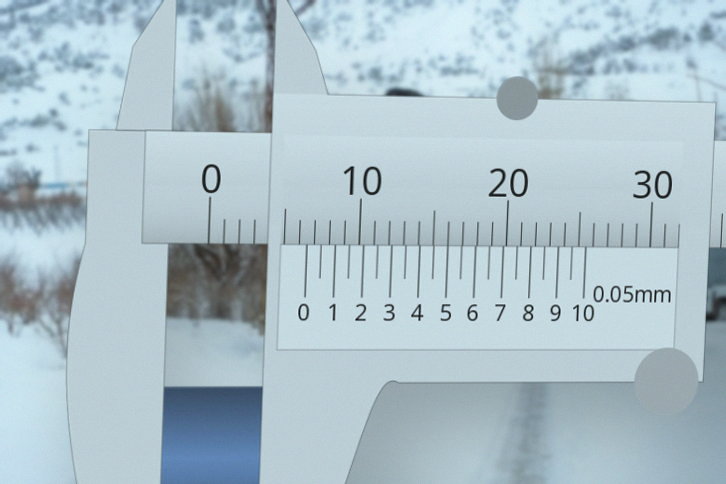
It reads value=6.5 unit=mm
